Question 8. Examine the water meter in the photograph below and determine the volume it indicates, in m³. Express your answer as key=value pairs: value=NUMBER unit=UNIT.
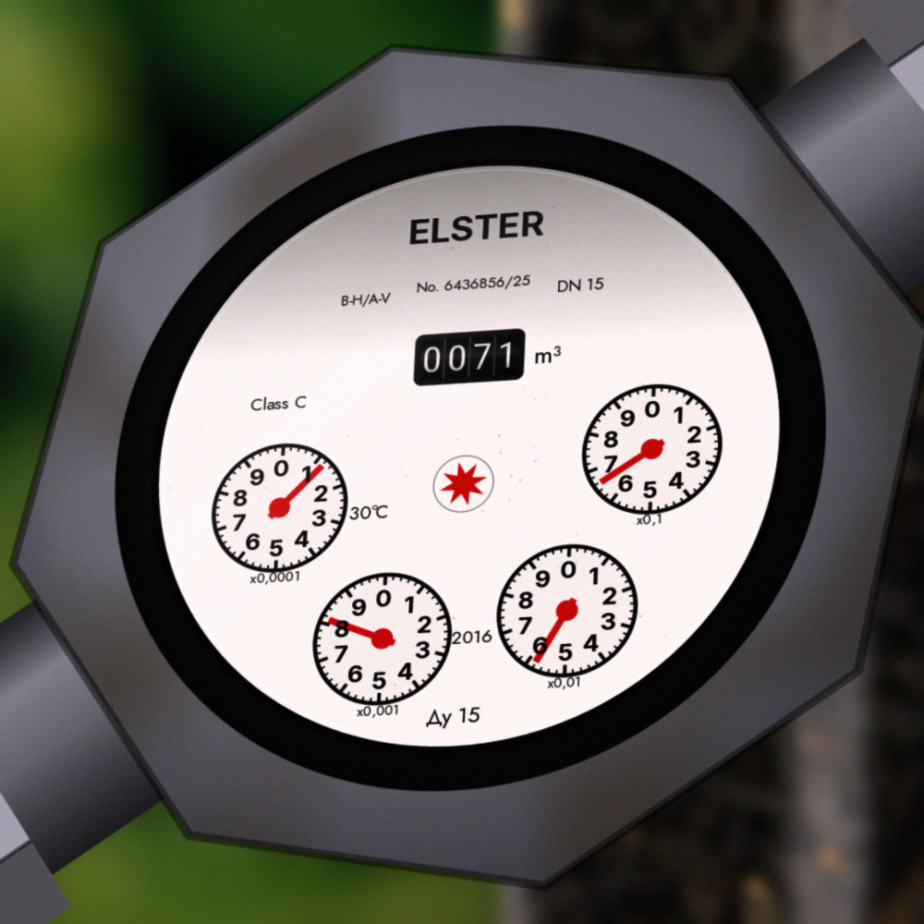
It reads value=71.6581 unit=m³
